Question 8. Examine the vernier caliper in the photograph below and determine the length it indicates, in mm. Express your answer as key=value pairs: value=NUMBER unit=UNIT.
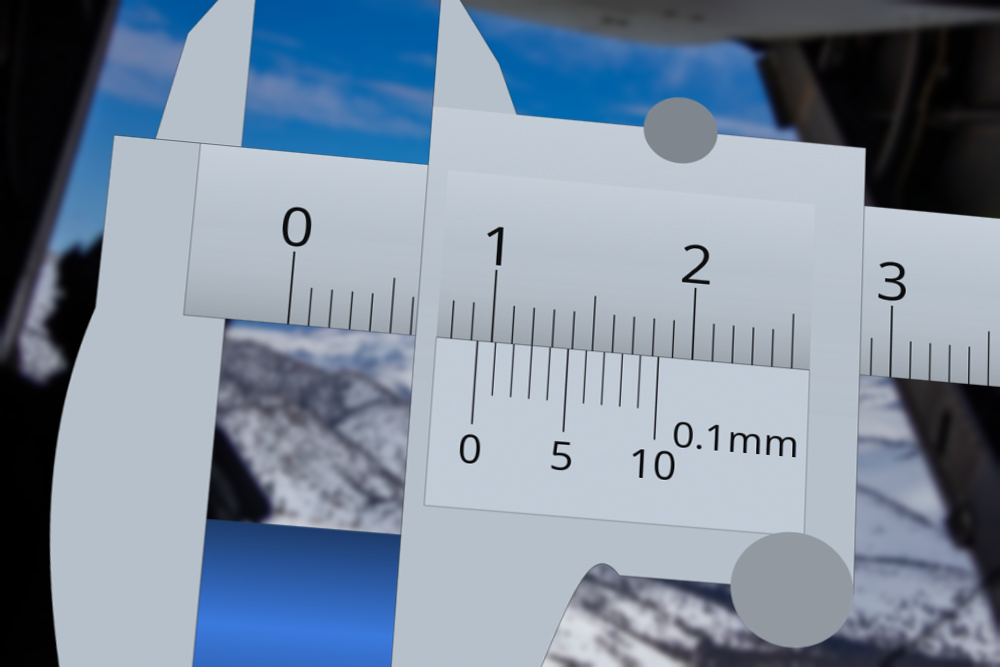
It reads value=9.3 unit=mm
